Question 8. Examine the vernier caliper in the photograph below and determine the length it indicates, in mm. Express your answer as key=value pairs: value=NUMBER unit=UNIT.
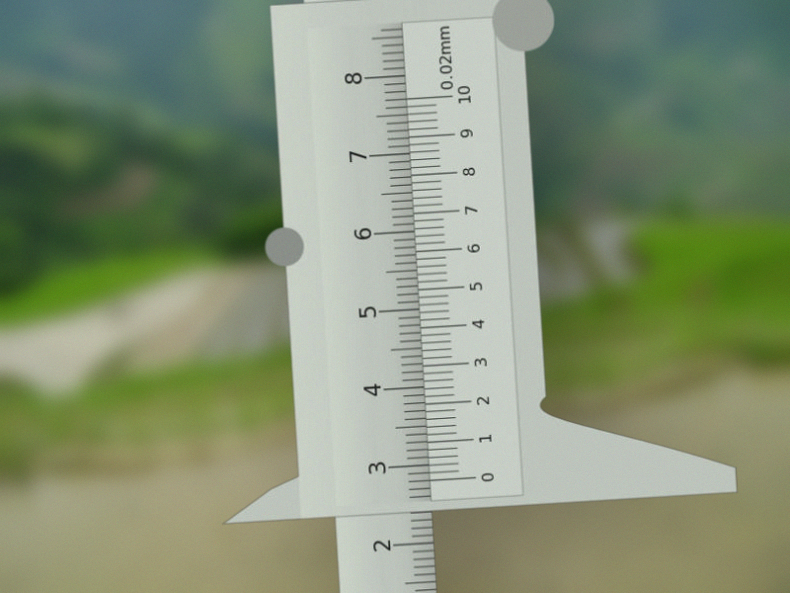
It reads value=28.0 unit=mm
